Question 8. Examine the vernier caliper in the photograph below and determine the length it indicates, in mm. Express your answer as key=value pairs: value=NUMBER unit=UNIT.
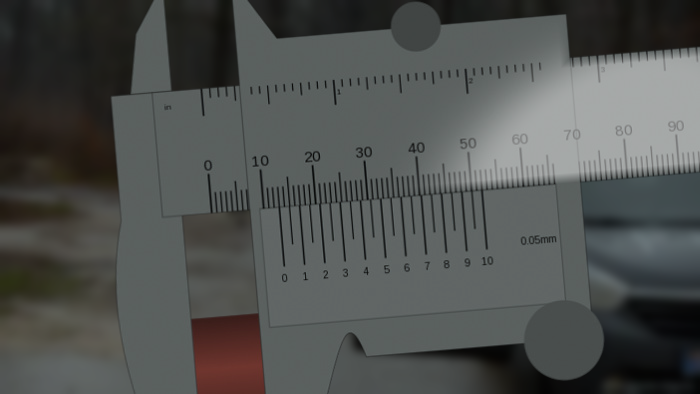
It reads value=13.0 unit=mm
